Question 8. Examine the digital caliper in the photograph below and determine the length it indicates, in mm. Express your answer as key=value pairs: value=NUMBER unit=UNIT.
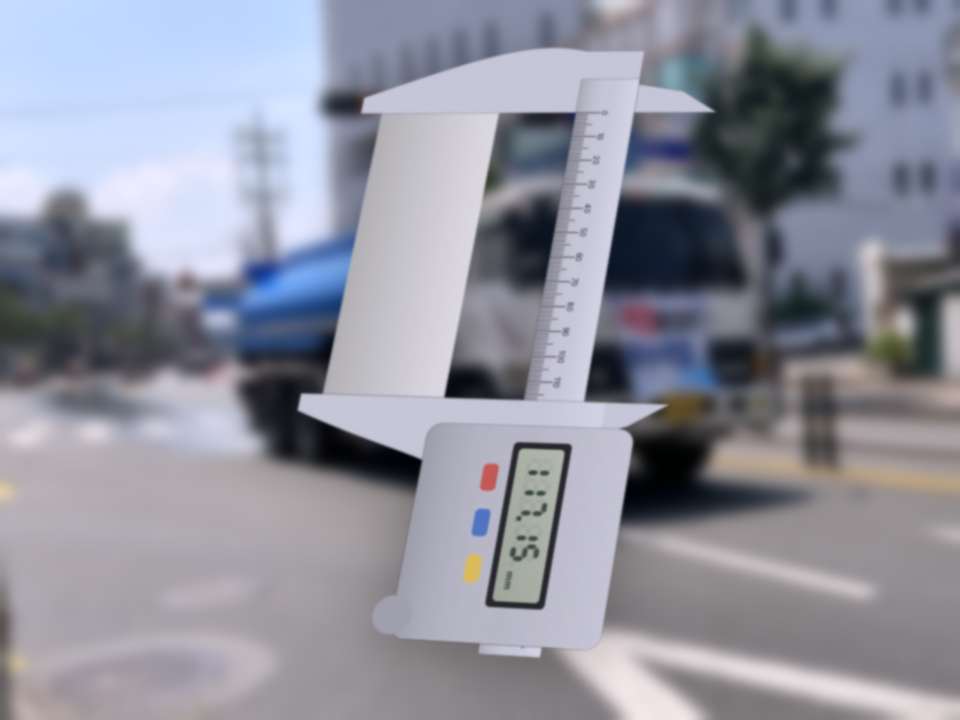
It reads value=117.15 unit=mm
